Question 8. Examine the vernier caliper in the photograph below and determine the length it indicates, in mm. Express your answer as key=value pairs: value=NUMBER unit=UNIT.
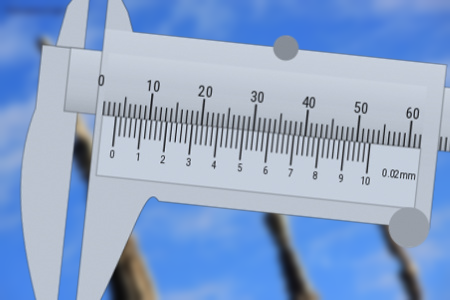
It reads value=3.5 unit=mm
